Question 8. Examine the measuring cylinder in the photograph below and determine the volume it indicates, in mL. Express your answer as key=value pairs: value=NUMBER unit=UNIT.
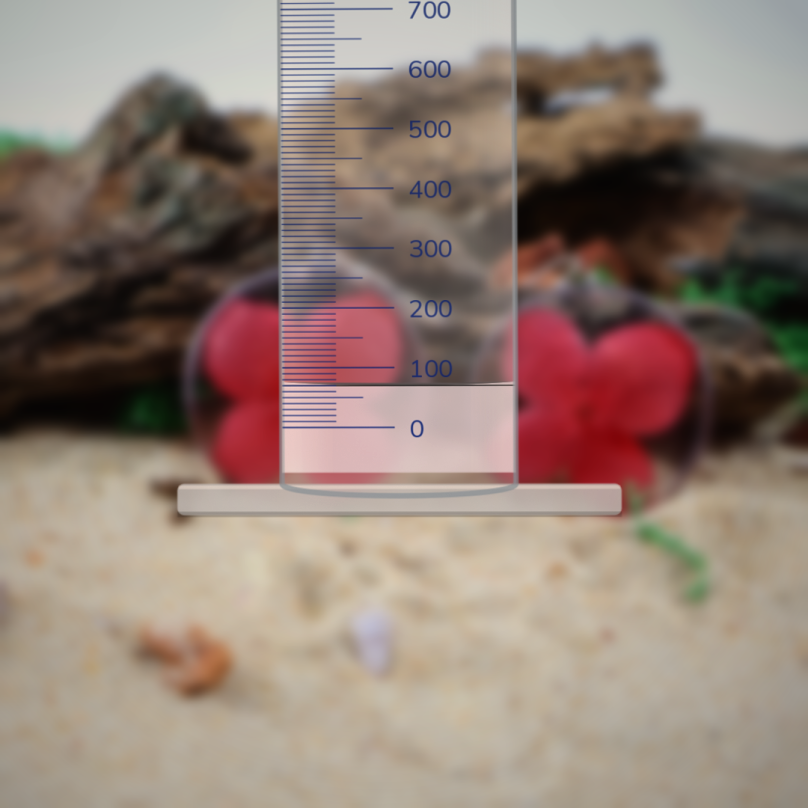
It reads value=70 unit=mL
